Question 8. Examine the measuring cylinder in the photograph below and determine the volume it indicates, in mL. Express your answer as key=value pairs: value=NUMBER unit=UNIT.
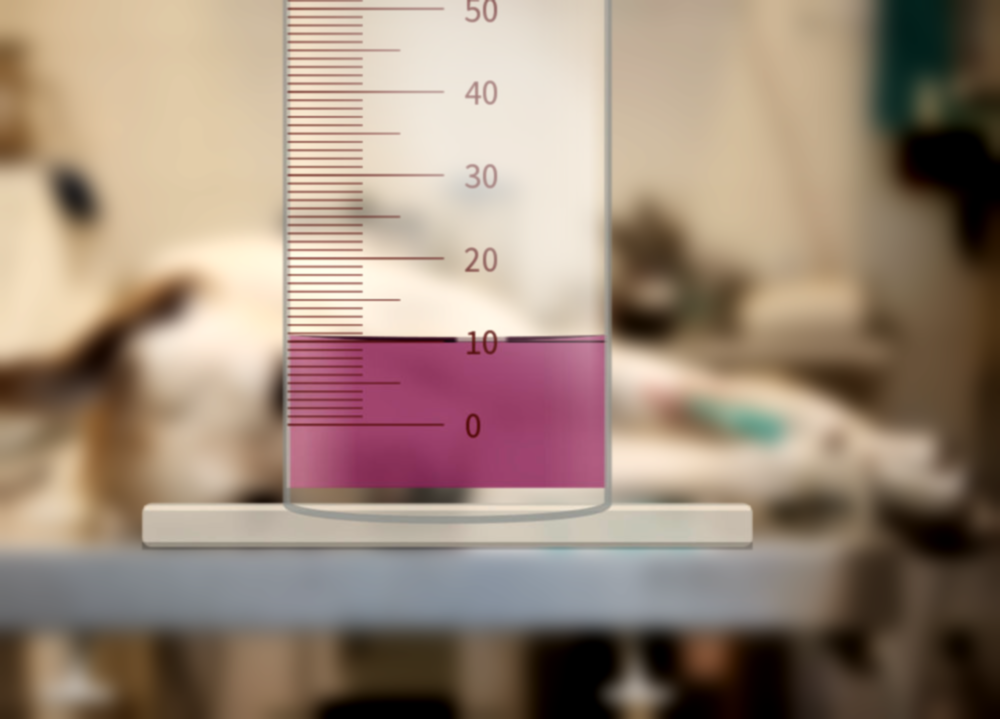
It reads value=10 unit=mL
